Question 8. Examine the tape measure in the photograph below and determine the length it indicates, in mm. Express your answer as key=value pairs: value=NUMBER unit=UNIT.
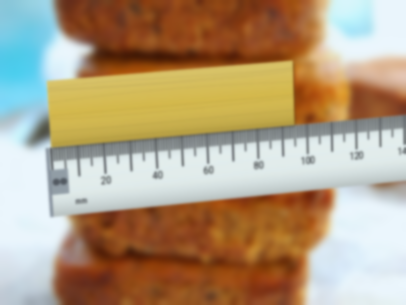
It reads value=95 unit=mm
